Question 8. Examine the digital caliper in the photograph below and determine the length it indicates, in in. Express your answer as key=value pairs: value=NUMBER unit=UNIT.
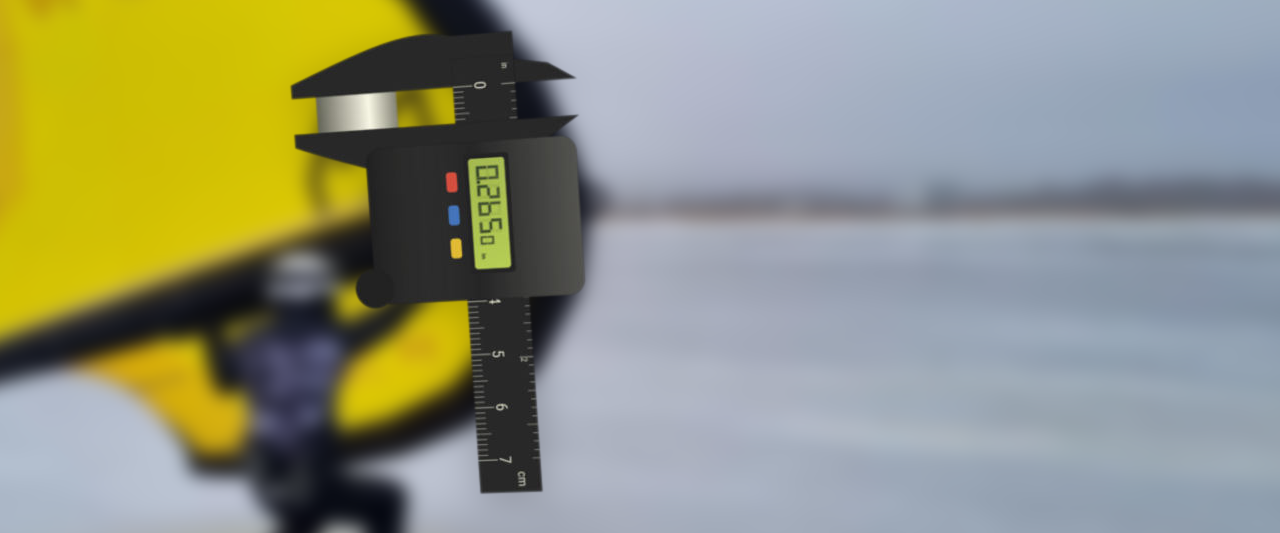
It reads value=0.2650 unit=in
